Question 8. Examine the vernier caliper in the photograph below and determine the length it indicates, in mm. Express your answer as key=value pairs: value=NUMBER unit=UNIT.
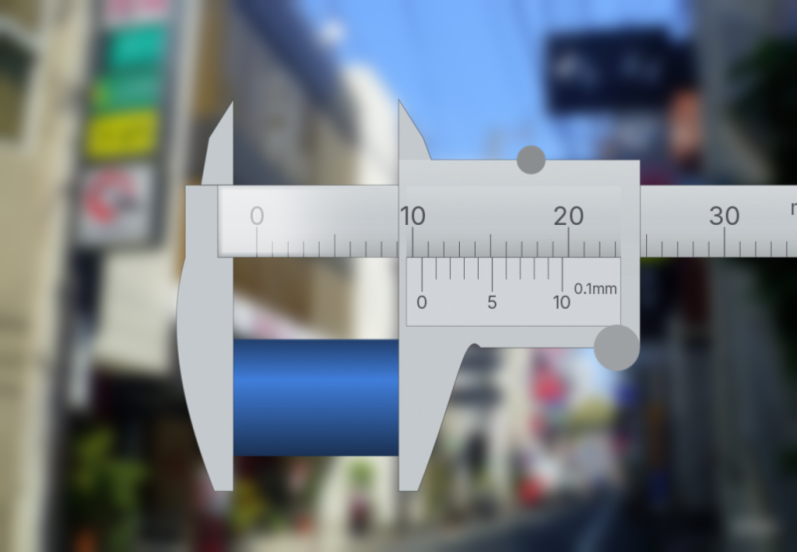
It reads value=10.6 unit=mm
